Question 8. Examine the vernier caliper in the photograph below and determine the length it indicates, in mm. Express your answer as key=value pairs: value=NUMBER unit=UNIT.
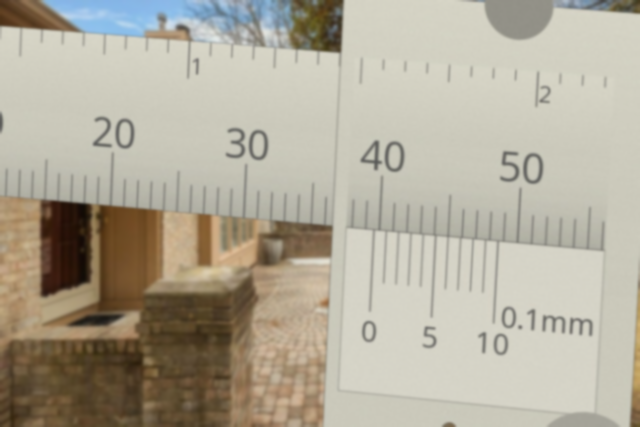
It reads value=39.6 unit=mm
